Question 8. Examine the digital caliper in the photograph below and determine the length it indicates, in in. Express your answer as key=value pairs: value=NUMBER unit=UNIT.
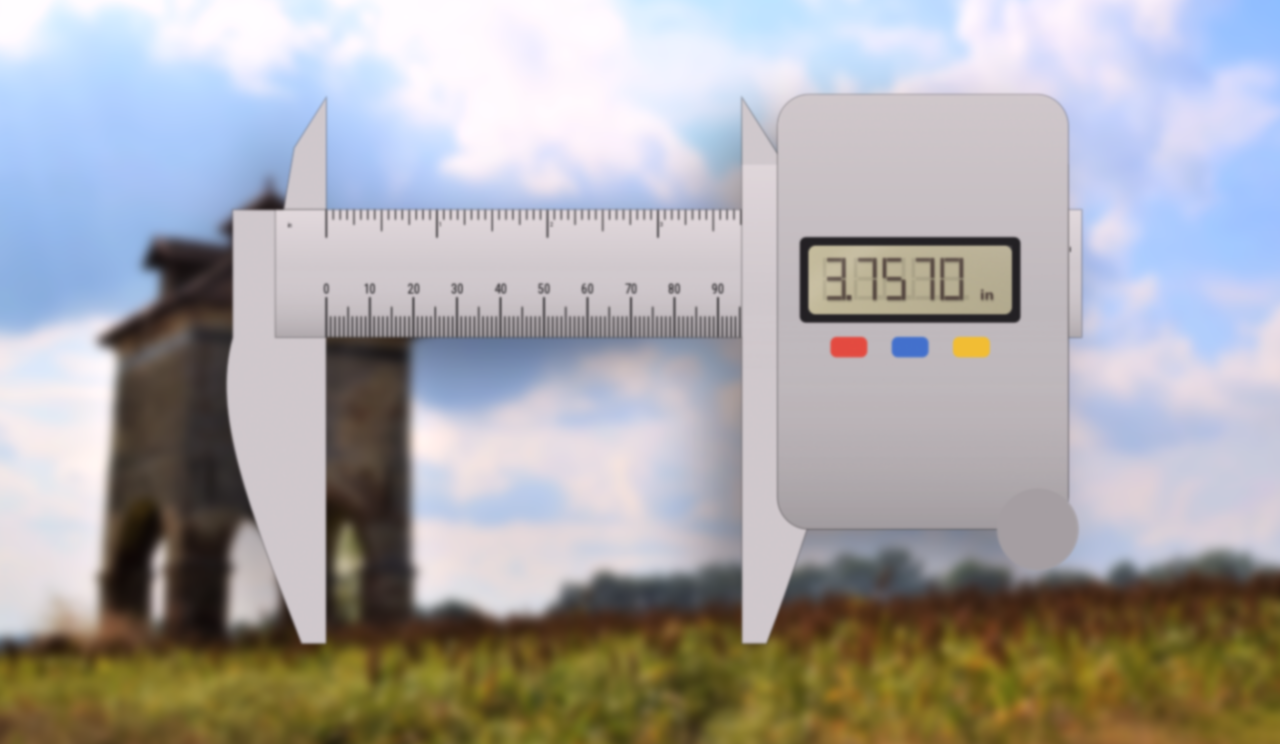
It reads value=3.7570 unit=in
